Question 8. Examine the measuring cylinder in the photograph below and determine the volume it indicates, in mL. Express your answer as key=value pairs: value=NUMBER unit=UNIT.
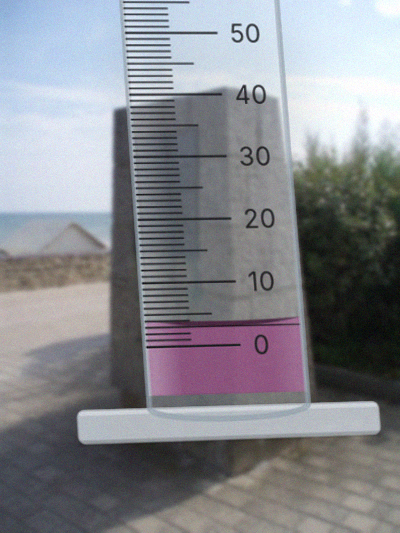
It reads value=3 unit=mL
